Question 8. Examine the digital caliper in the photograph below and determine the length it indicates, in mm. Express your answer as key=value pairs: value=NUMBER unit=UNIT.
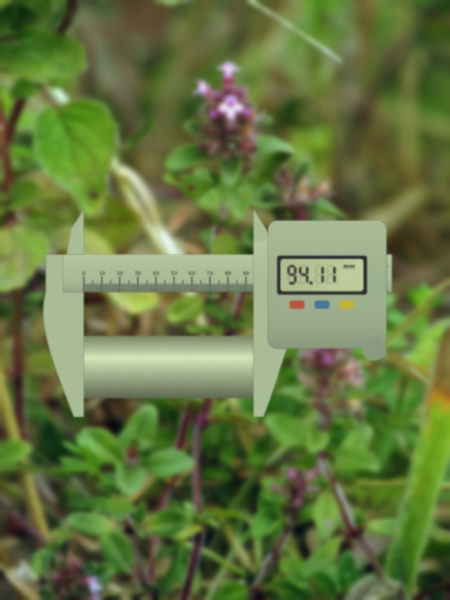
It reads value=94.11 unit=mm
